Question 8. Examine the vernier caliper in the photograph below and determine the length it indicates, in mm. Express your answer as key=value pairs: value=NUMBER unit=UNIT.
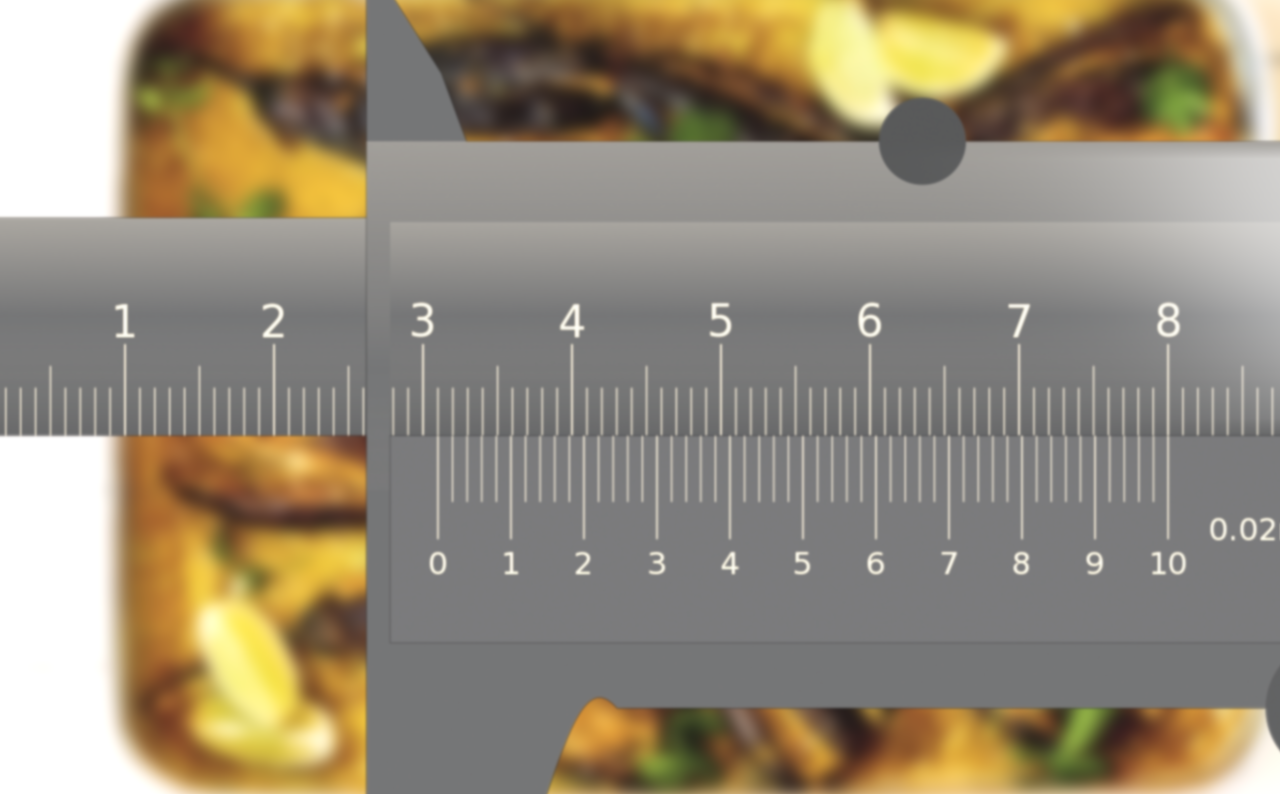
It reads value=31.0 unit=mm
